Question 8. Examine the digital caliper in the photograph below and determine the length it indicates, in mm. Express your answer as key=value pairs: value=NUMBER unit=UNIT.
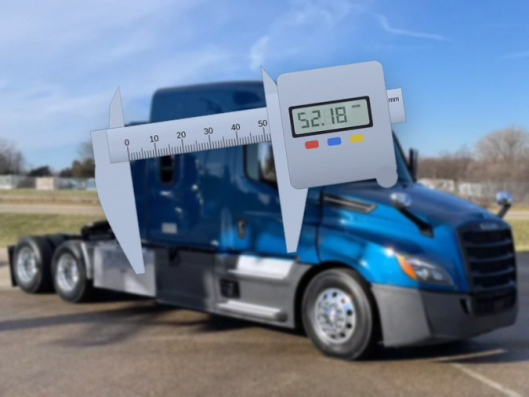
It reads value=52.18 unit=mm
